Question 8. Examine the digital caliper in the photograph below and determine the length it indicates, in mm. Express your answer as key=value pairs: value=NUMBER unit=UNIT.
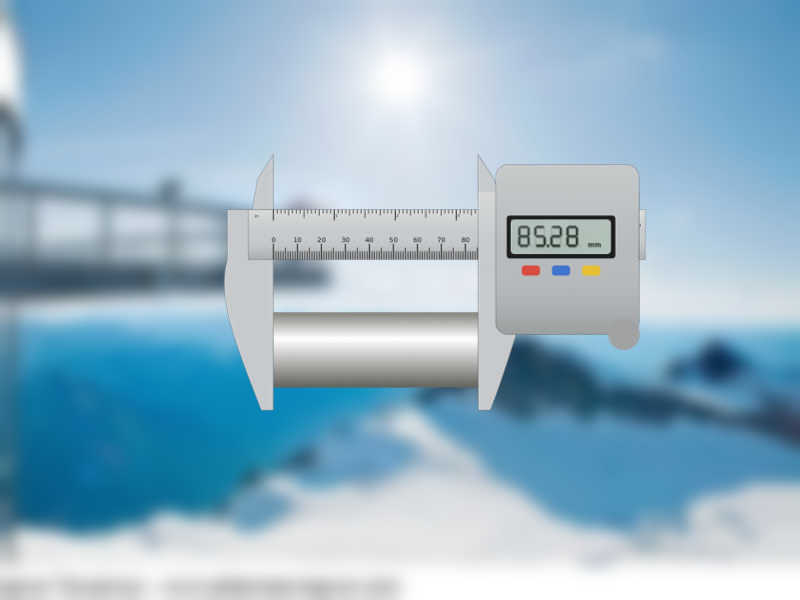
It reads value=85.28 unit=mm
